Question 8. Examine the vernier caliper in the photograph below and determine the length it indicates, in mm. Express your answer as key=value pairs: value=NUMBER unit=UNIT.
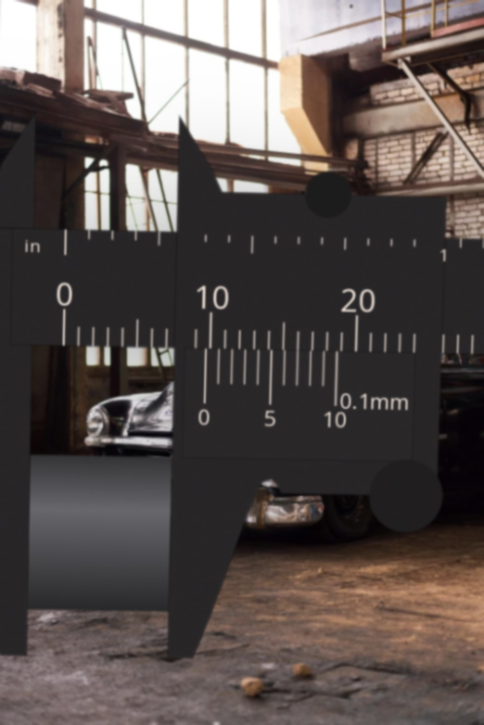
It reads value=9.7 unit=mm
